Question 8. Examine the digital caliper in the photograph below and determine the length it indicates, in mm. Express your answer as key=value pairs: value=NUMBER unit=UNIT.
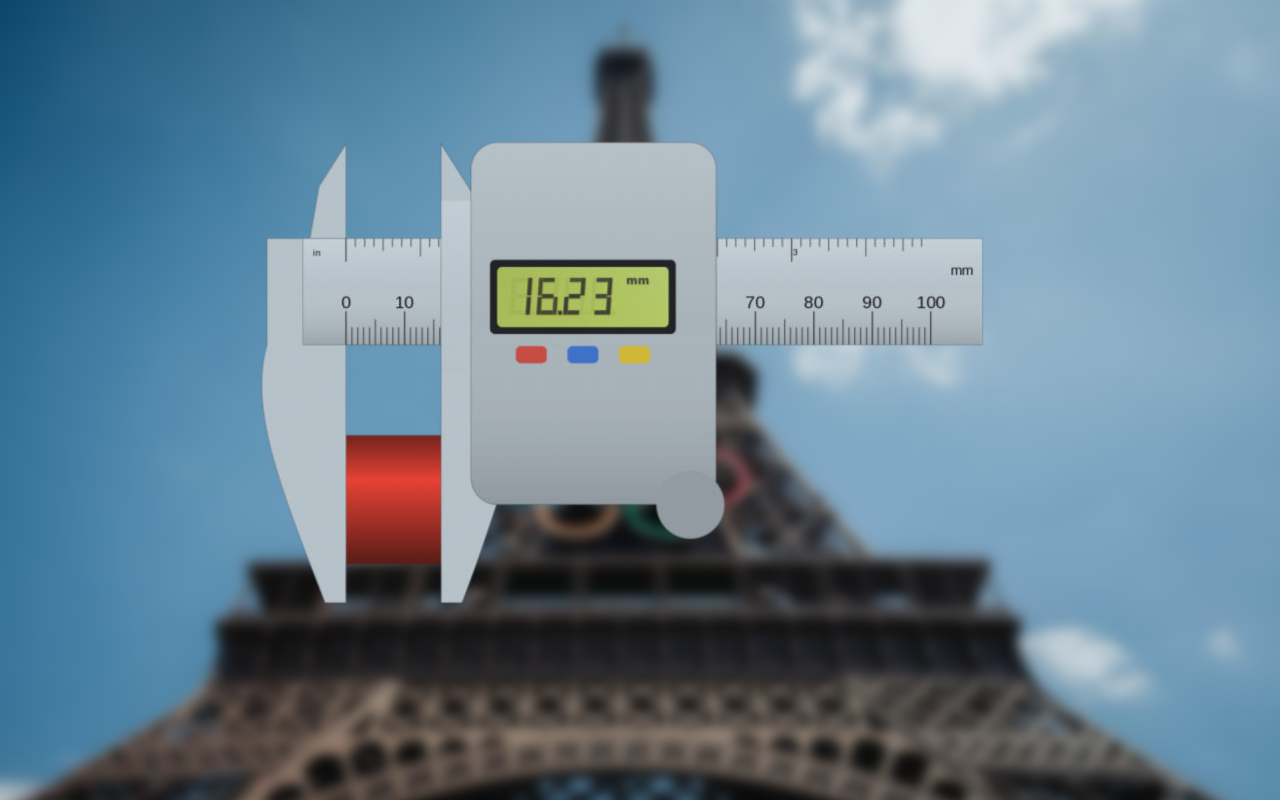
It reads value=16.23 unit=mm
